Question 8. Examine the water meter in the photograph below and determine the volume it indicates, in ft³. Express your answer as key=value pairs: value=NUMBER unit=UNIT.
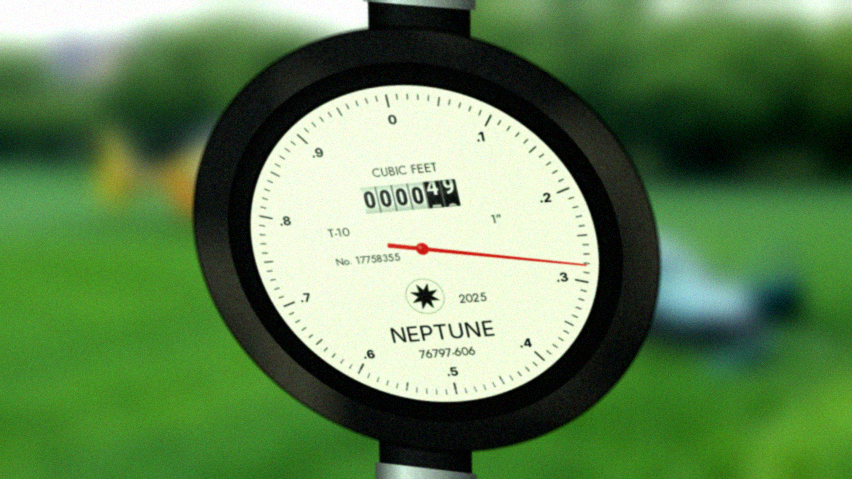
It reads value=49.28 unit=ft³
